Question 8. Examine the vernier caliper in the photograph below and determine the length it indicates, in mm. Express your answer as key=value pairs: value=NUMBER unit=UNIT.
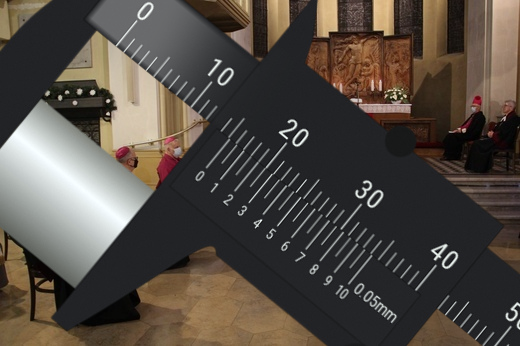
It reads value=15.2 unit=mm
